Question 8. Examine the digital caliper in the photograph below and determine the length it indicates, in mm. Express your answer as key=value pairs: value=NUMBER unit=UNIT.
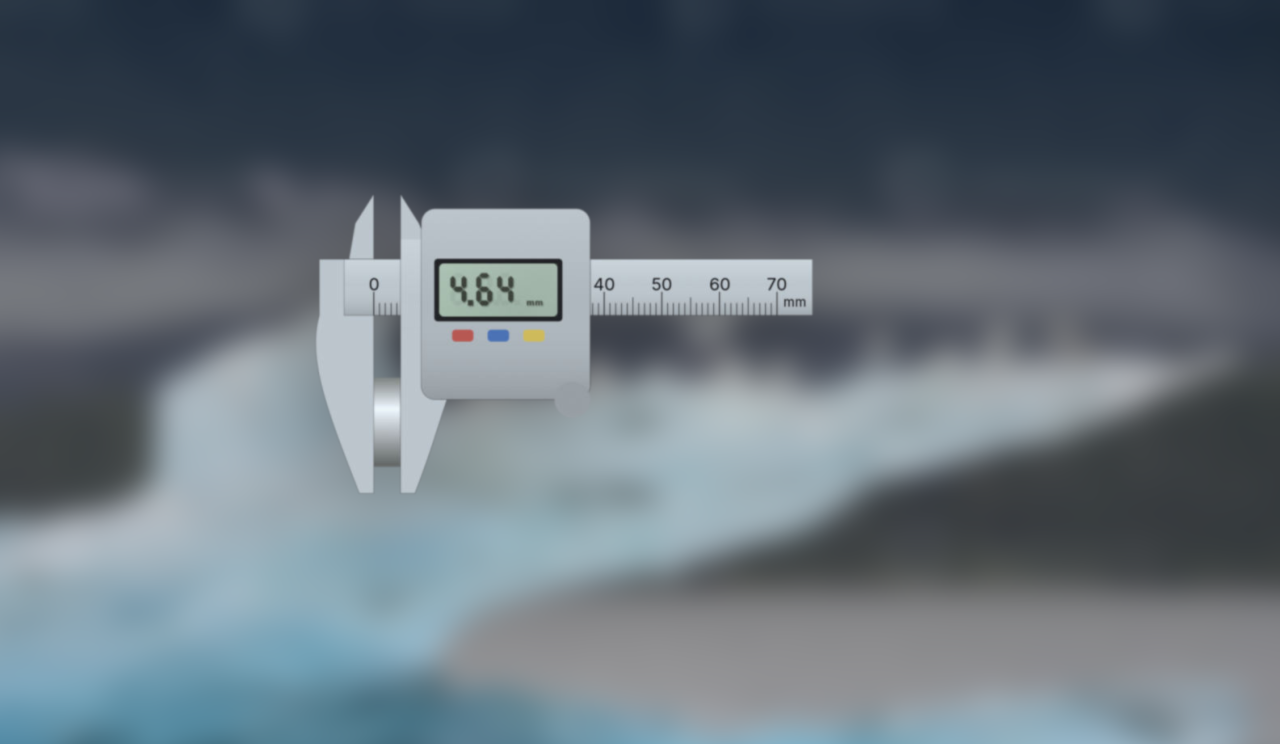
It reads value=4.64 unit=mm
